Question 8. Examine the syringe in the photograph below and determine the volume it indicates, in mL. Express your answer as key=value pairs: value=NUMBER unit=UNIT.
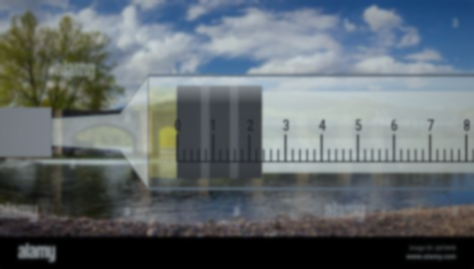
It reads value=0 unit=mL
